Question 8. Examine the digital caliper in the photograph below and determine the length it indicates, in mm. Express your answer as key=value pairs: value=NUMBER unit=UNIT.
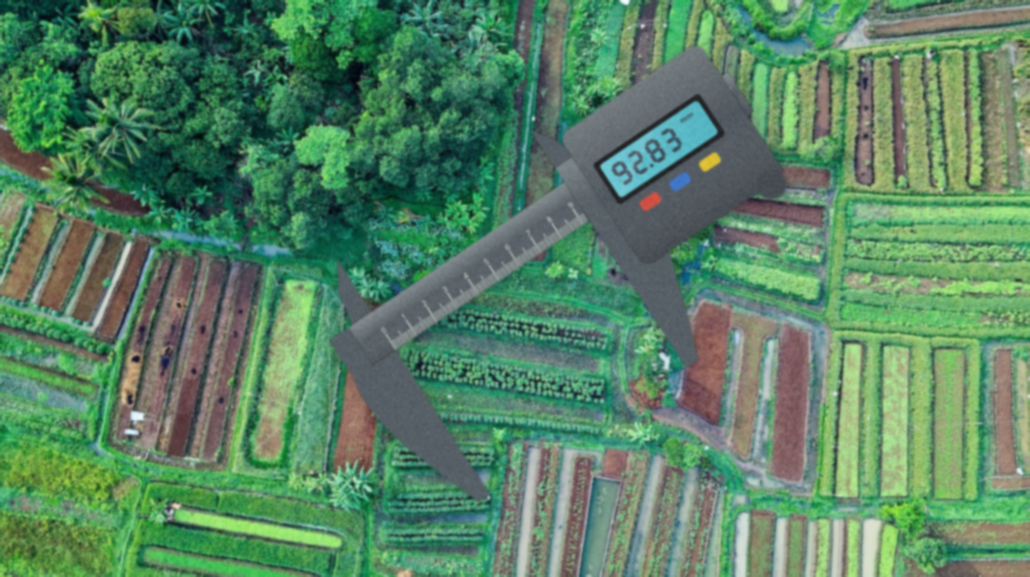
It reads value=92.83 unit=mm
